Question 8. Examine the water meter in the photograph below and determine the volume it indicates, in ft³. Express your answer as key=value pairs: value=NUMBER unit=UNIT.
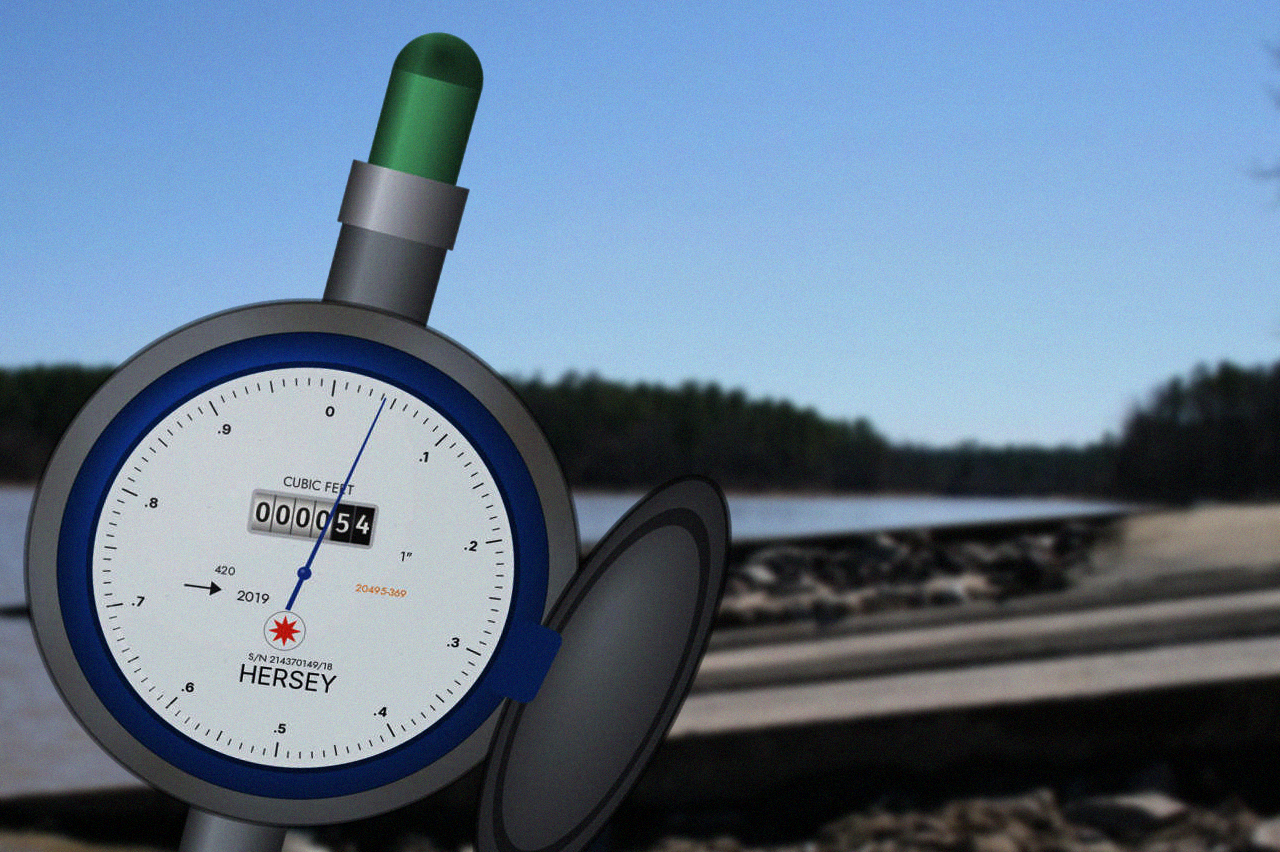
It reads value=54.04 unit=ft³
